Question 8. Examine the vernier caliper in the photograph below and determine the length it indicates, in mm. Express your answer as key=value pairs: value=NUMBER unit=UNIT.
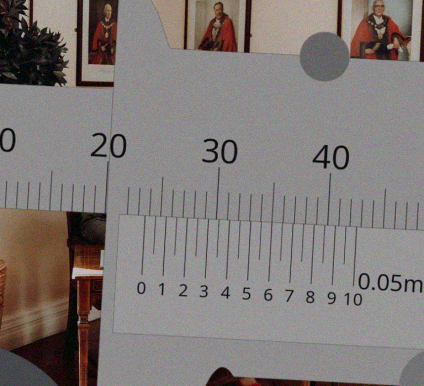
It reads value=23.6 unit=mm
